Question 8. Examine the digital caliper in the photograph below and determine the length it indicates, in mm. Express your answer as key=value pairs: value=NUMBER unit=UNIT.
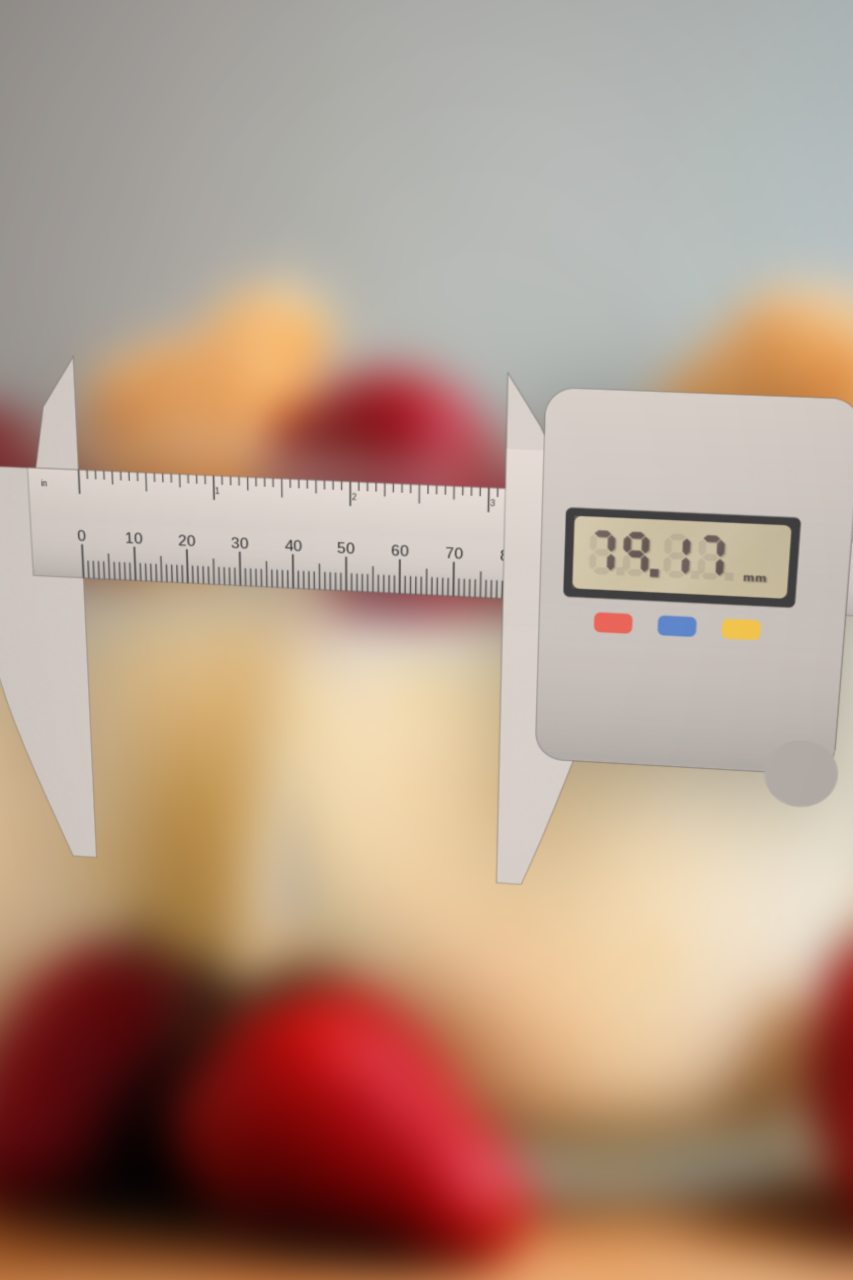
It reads value=79.17 unit=mm
